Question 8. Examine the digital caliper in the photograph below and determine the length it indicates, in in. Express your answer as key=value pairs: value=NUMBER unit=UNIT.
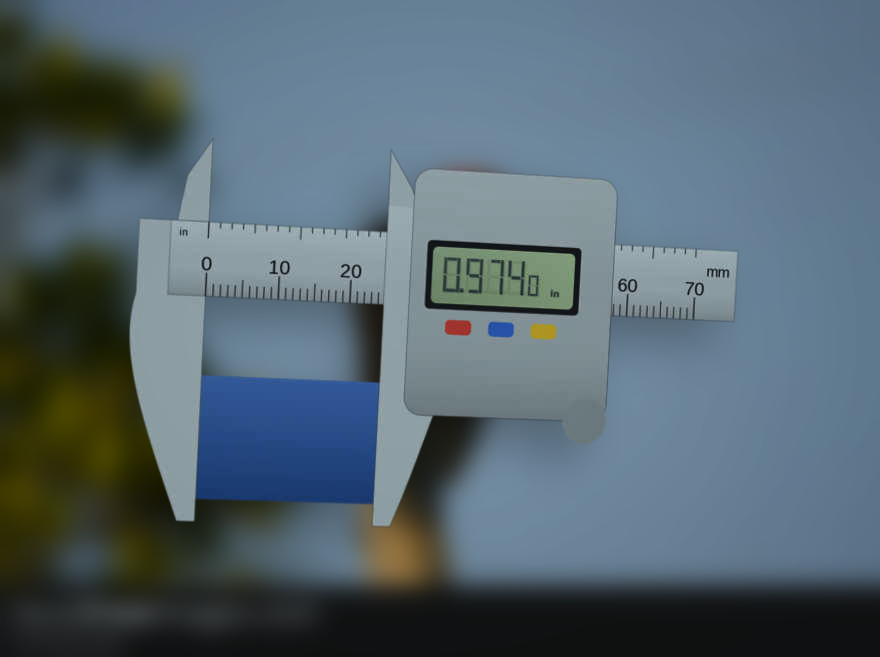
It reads value=0.9740 unit=in
